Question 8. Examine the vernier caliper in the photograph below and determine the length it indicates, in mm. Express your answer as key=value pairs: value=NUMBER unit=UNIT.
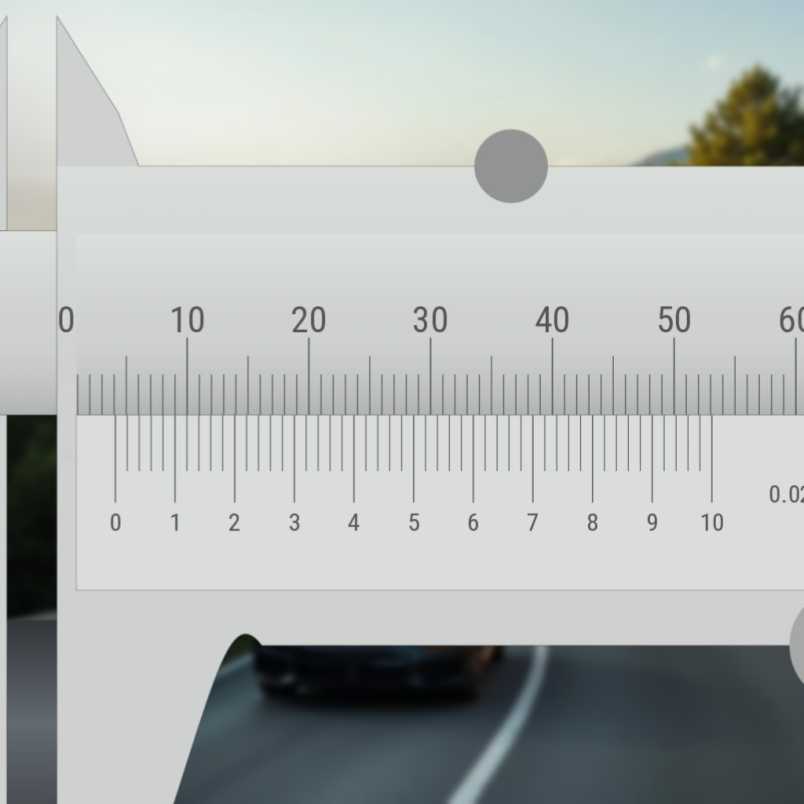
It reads value=4.1 unit=mm
